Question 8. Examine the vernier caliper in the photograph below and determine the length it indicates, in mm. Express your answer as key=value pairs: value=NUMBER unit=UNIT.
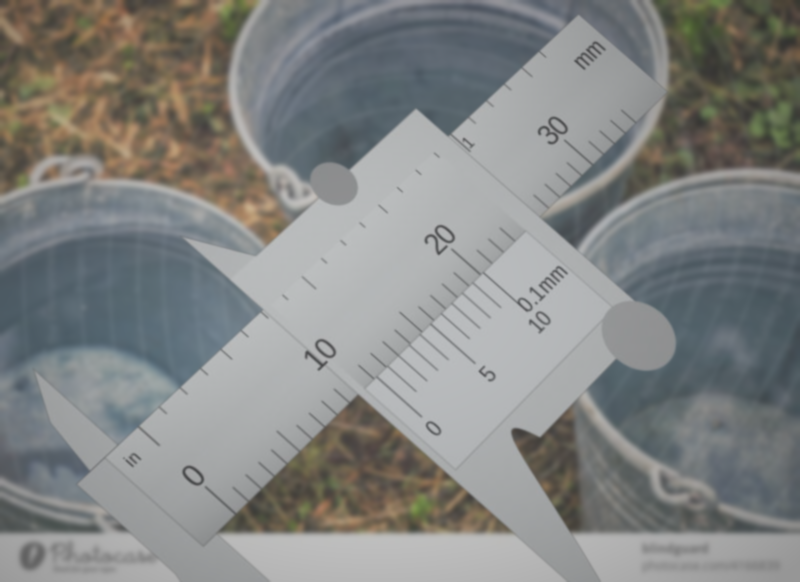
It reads value=11.2 unit=mm
